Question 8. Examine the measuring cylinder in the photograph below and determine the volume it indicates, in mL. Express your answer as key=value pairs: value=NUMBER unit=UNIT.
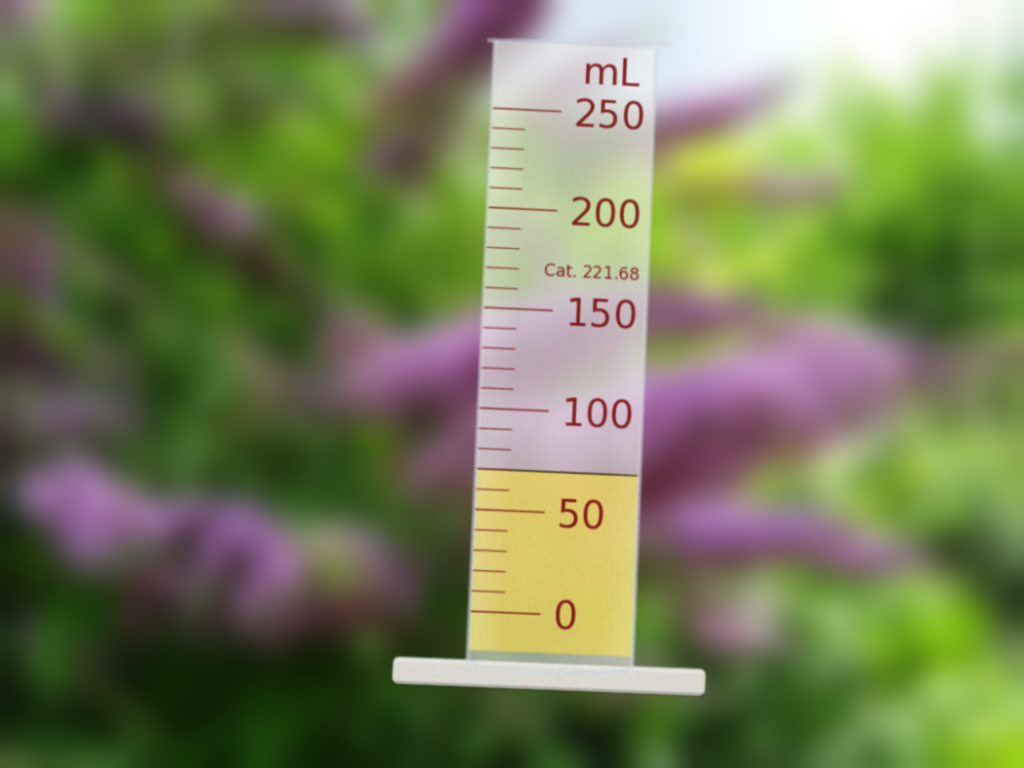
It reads value=70 unit=mL
